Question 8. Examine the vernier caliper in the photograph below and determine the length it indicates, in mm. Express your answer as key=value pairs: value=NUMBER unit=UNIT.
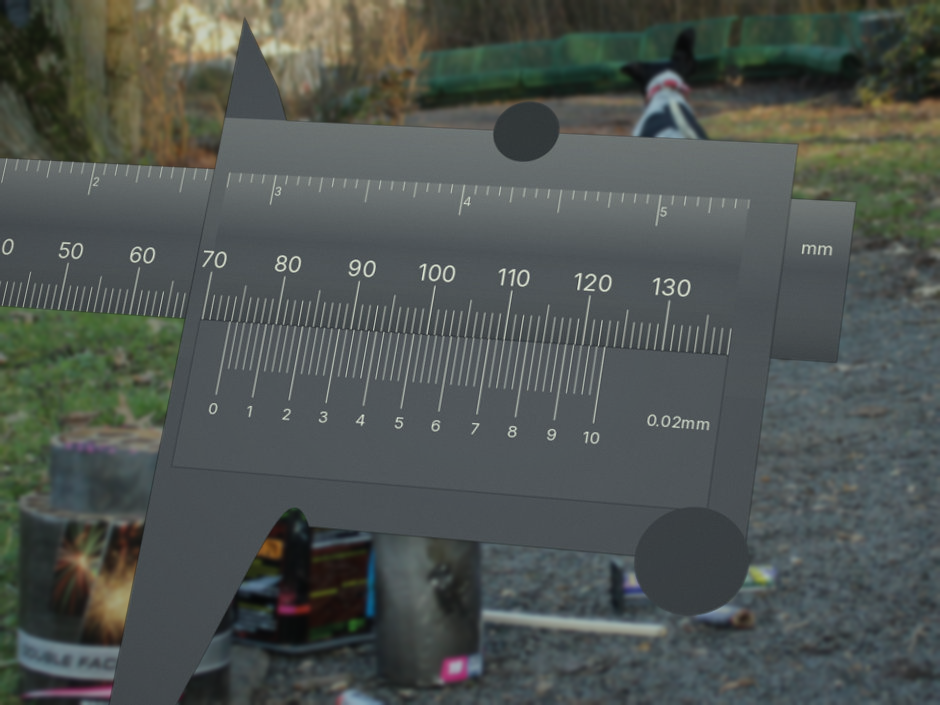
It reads value=73.8 unit=mm
